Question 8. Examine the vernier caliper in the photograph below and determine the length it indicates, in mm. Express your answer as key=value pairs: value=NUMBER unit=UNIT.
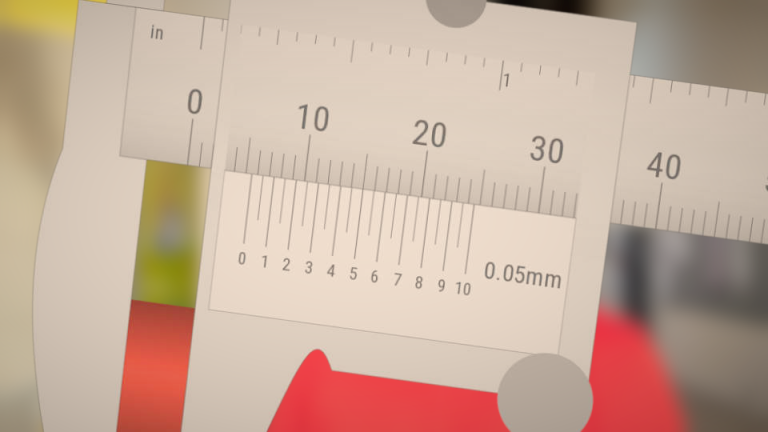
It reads value=5.5 unit=mm
